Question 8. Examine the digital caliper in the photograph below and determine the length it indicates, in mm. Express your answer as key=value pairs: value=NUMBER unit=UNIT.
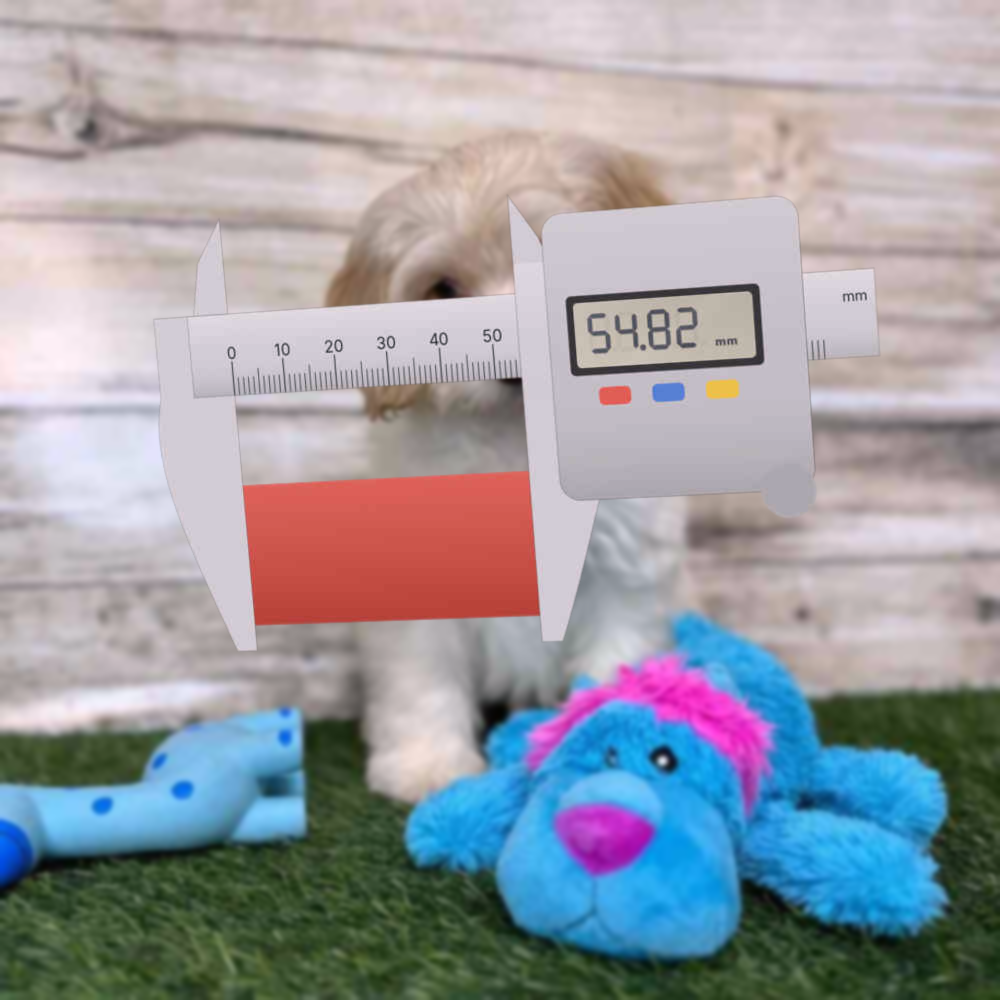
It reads value=54.82 unit=mm
